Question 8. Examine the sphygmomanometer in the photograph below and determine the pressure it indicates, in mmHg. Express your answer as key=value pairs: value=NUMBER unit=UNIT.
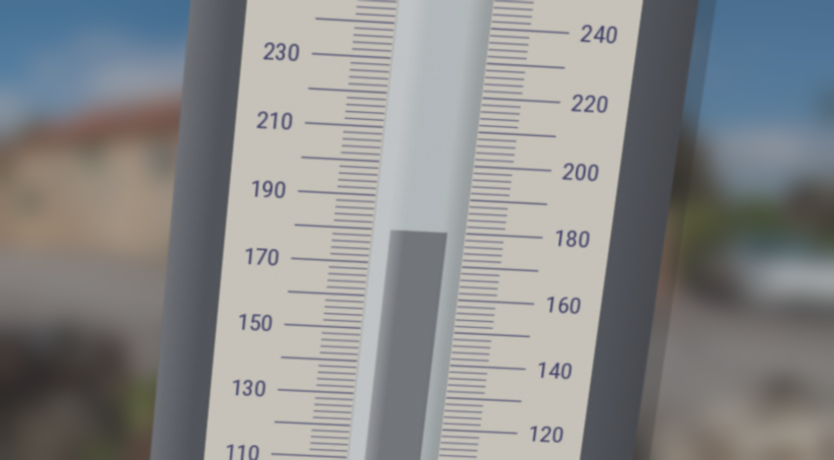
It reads value=180 unit=mmHg
